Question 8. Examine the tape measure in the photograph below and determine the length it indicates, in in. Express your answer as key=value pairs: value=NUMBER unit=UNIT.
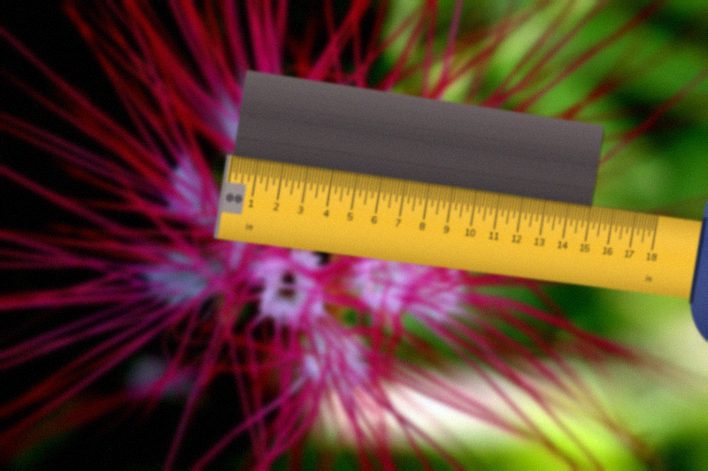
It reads value=15 unit=in
